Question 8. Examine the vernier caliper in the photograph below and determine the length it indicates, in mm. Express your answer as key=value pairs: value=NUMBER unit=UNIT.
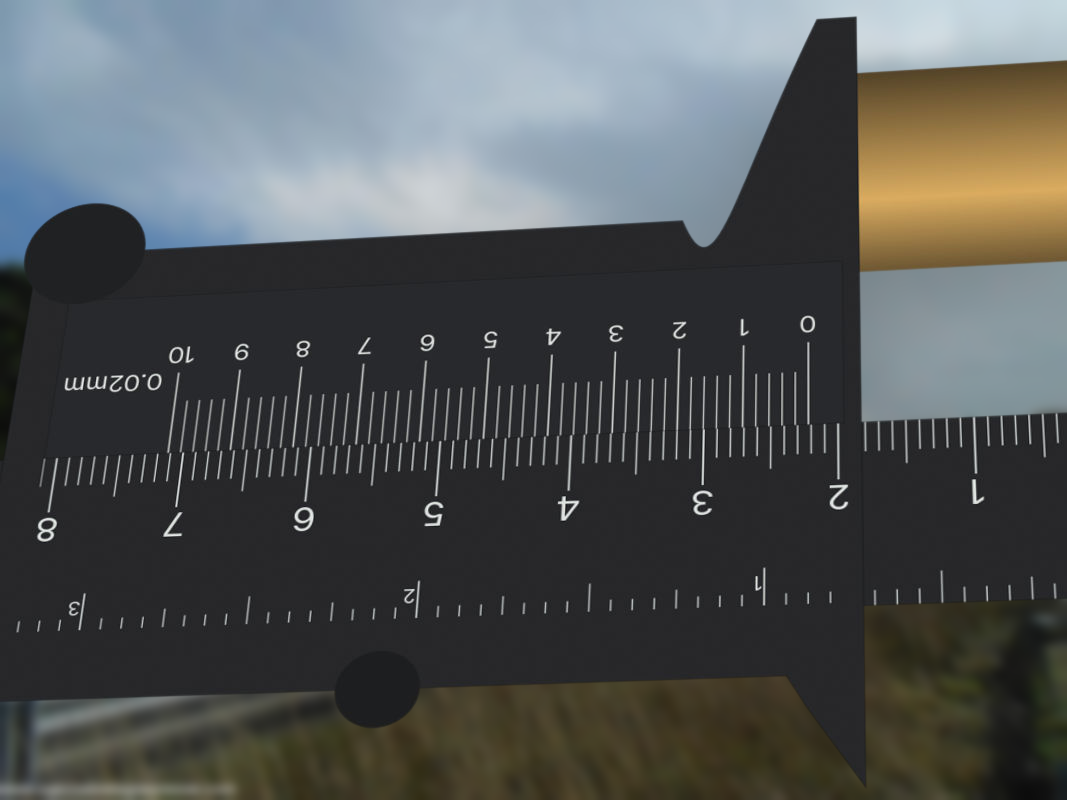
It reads value=22.2 unit=mm
